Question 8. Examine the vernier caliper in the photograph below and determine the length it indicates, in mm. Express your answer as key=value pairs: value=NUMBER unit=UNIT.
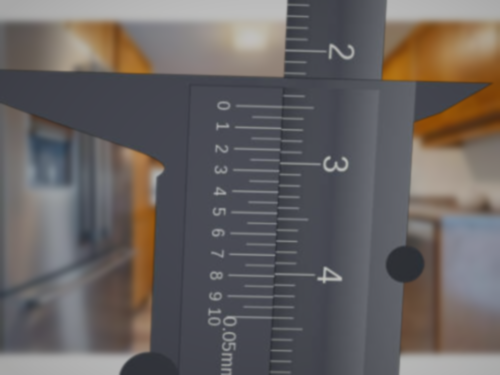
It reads value=25.0 unit=mm
